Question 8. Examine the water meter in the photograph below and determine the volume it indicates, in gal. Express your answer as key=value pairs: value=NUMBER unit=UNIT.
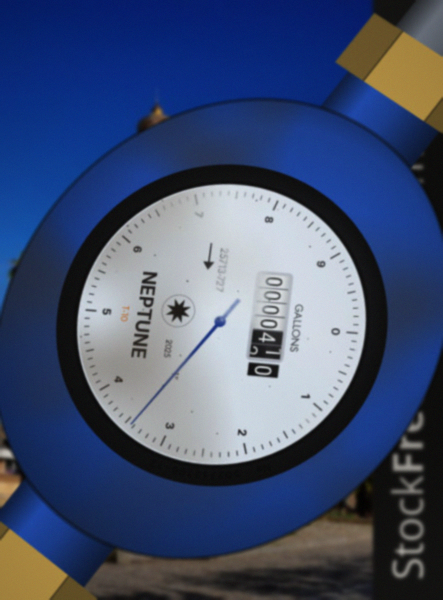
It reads value=413.4 unit=gal
